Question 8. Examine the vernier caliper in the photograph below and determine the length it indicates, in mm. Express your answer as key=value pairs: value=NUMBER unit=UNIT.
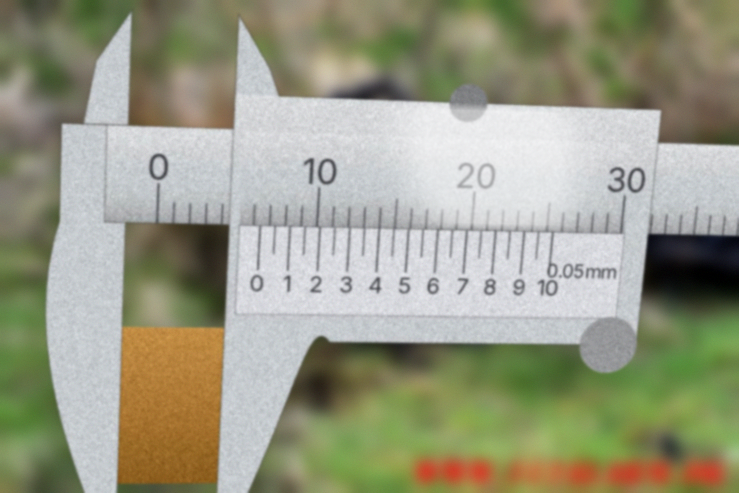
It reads value=6.4 unit=mm
